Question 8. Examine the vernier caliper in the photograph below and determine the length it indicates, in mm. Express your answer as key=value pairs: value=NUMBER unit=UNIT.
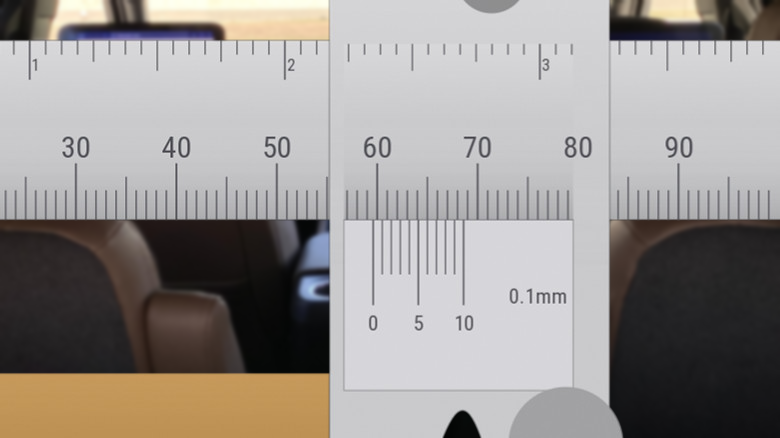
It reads value=59.6 unit=mm
